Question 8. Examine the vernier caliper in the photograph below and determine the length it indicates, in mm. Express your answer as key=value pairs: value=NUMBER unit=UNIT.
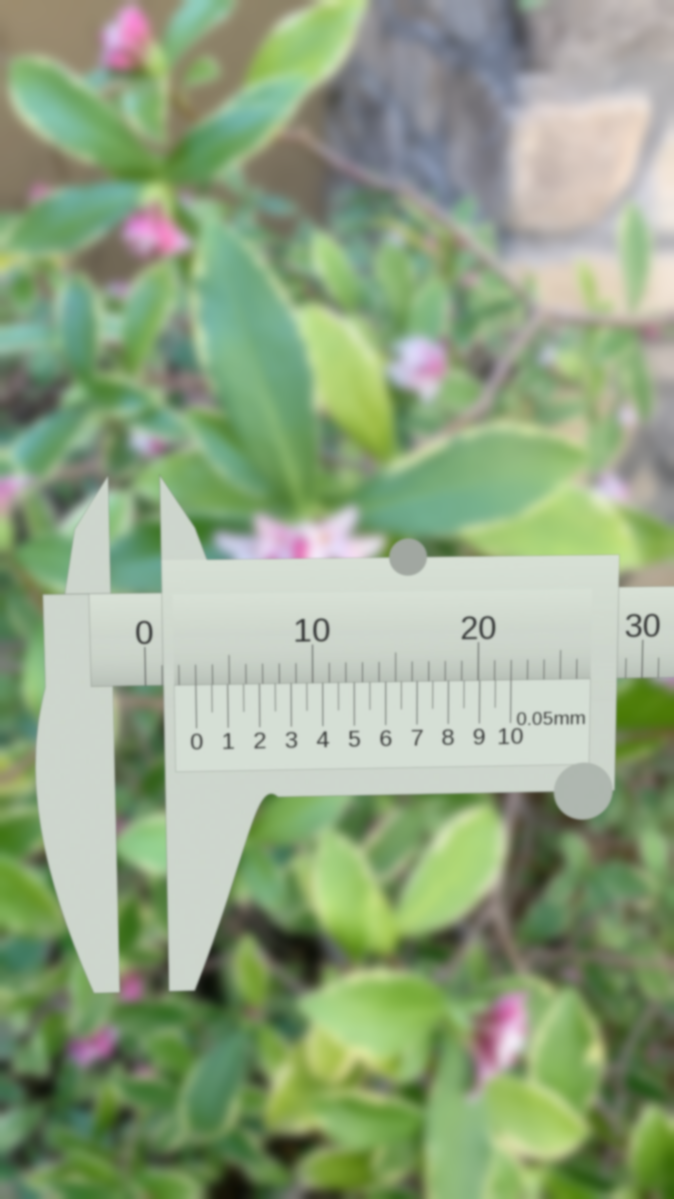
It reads value=3.0 unit=mm
